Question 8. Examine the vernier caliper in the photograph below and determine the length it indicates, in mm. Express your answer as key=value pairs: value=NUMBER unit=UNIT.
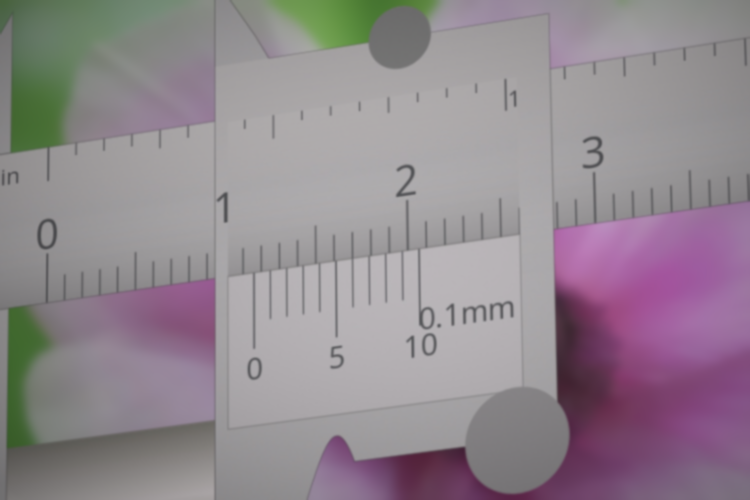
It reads value=11.6 unit=mm
